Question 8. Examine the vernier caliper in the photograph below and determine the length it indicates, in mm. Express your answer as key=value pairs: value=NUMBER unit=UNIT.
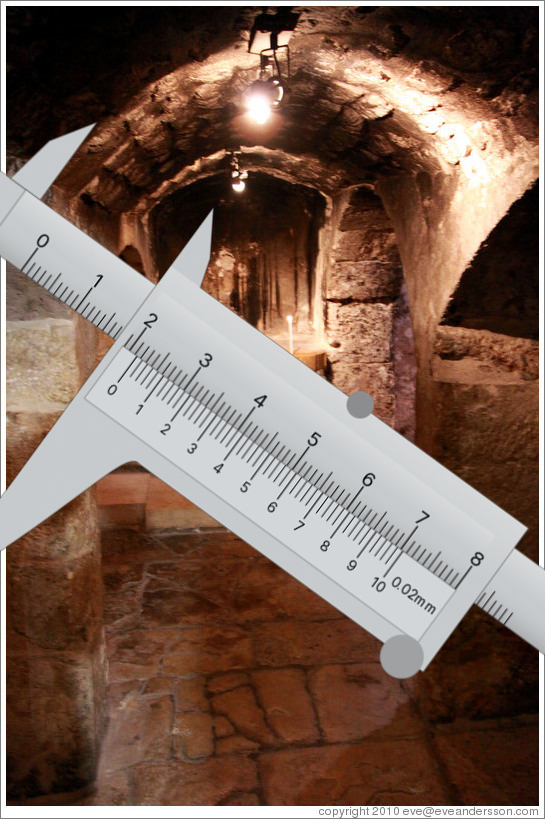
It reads value=21.4 unit=mm
